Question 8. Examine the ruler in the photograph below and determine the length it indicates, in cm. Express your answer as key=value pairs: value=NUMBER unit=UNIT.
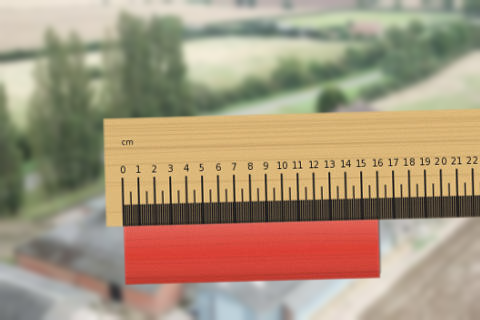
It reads value=16 unit=cm
